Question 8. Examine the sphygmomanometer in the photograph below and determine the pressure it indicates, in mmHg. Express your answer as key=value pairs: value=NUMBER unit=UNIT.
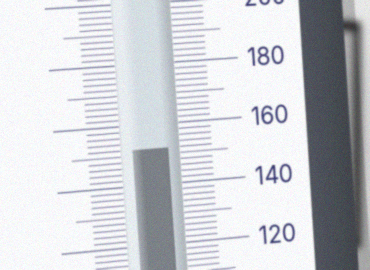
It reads value=152 unit=mmHg
